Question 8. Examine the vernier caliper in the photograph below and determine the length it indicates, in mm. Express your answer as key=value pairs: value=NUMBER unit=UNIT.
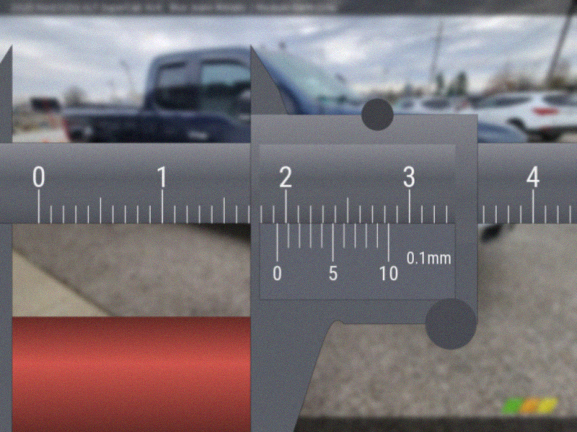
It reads value=19.3 unit=mm
